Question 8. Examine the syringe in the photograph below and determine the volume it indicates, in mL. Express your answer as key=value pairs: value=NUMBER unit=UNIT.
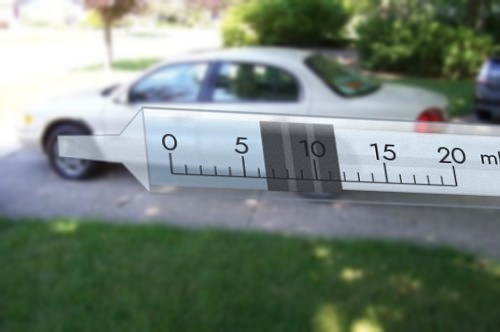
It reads value=6.5 unit=mL
